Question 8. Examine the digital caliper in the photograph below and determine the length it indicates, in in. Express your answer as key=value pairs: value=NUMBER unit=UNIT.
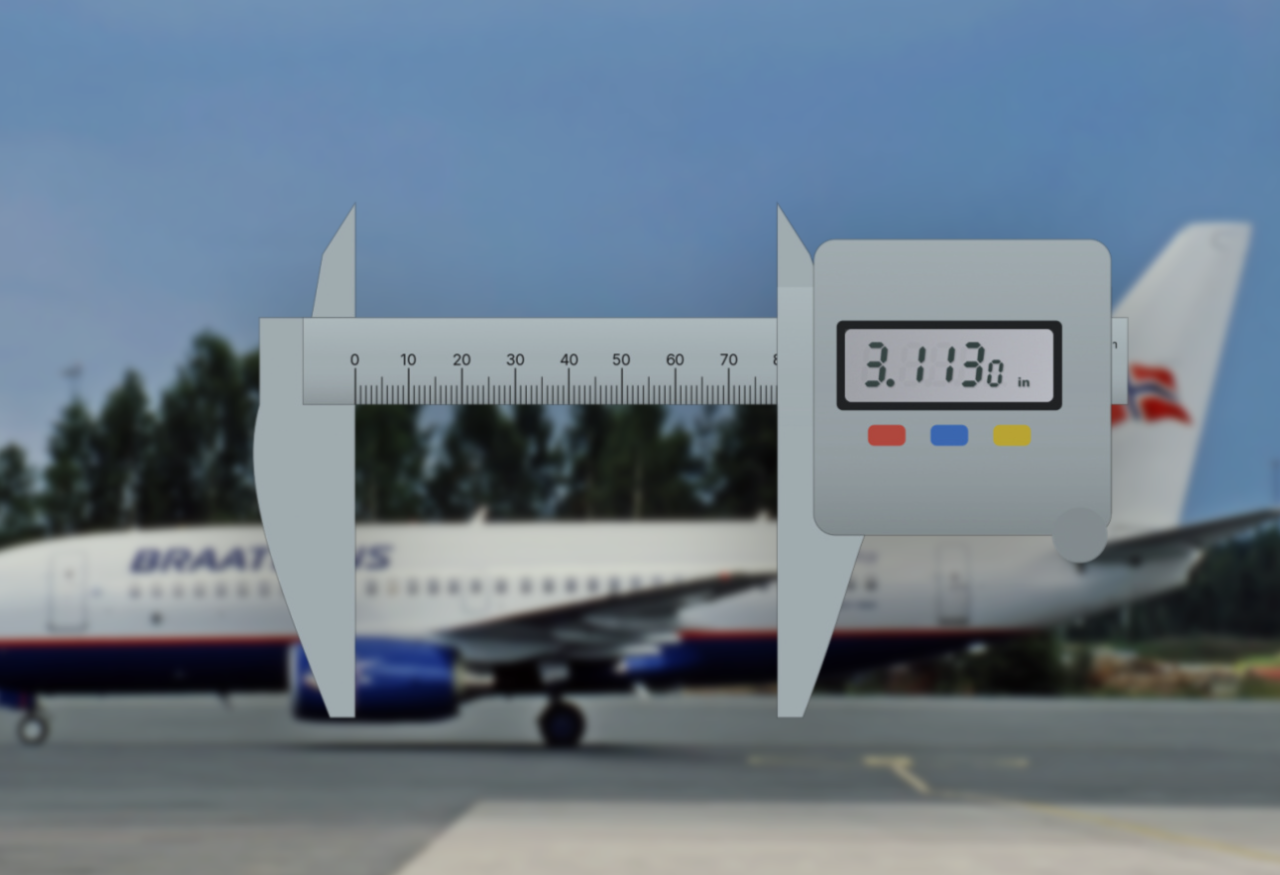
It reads value=3.1130 unit=in
